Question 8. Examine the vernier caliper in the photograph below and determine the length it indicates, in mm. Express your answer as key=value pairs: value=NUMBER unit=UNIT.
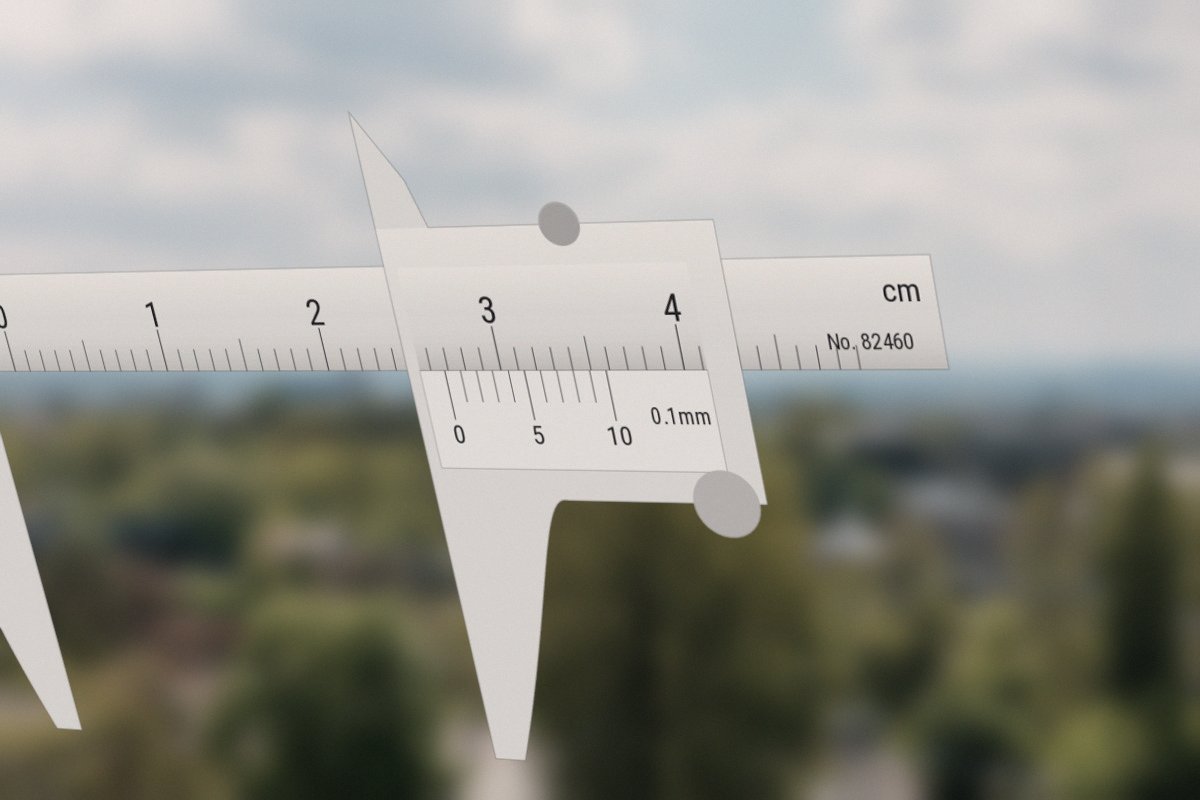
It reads value=26.8 unit=mm
